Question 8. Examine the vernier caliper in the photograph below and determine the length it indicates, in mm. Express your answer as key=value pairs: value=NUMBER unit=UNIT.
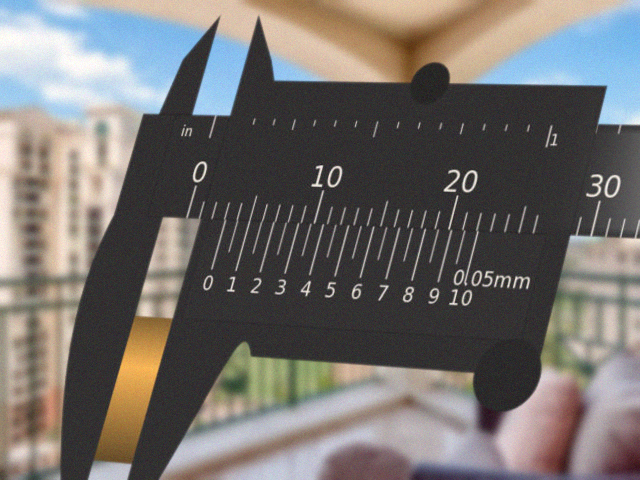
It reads value=3.1 unit=mm
